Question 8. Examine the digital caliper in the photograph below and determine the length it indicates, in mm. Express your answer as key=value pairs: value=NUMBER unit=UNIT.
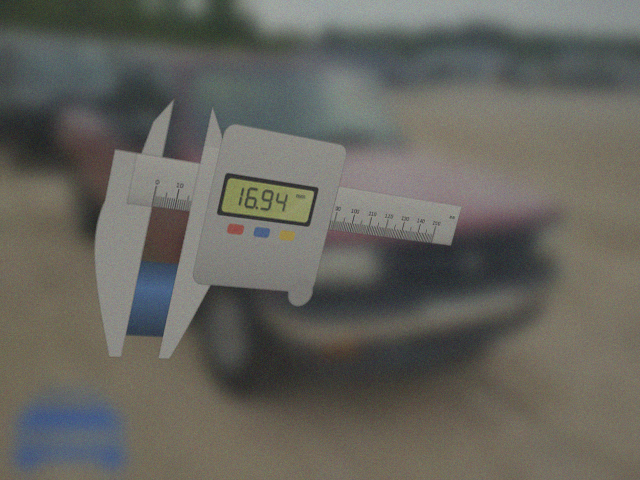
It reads value=16.94 unit=mm
